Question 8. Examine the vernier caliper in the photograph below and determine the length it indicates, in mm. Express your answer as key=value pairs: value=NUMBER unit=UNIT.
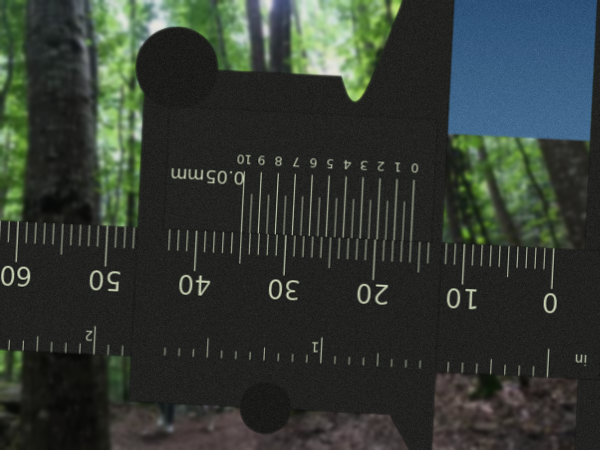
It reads value=16.0 unit=mm
